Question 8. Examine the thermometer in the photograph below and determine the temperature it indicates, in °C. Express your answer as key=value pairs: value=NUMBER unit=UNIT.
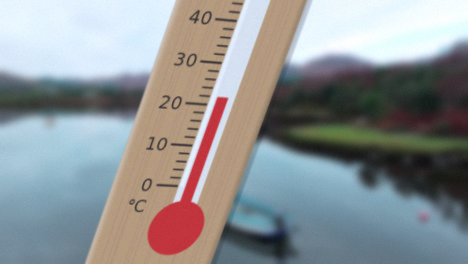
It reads value=22 unit=°C
